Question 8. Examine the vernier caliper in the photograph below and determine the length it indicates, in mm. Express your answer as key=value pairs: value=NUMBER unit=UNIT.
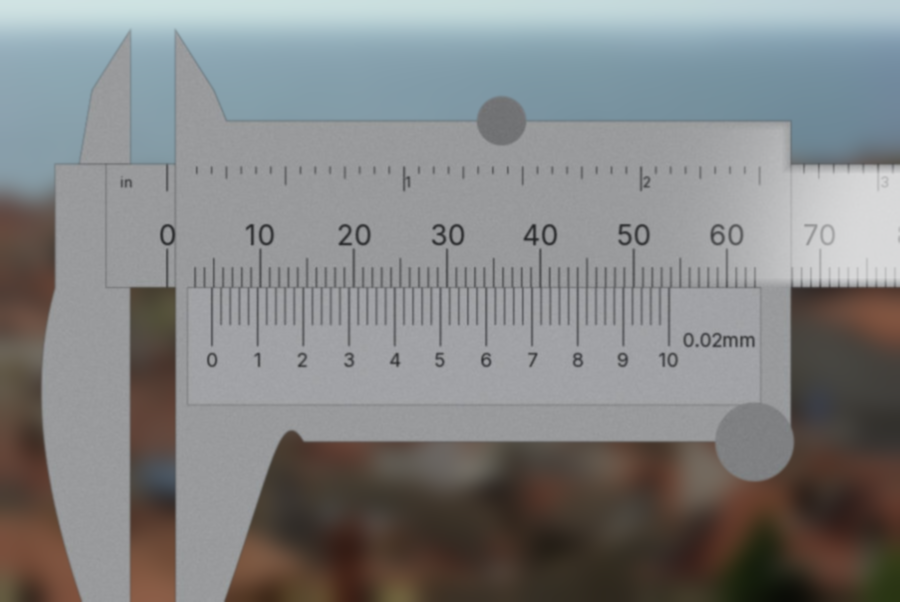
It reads value=4.8 unit=mm
